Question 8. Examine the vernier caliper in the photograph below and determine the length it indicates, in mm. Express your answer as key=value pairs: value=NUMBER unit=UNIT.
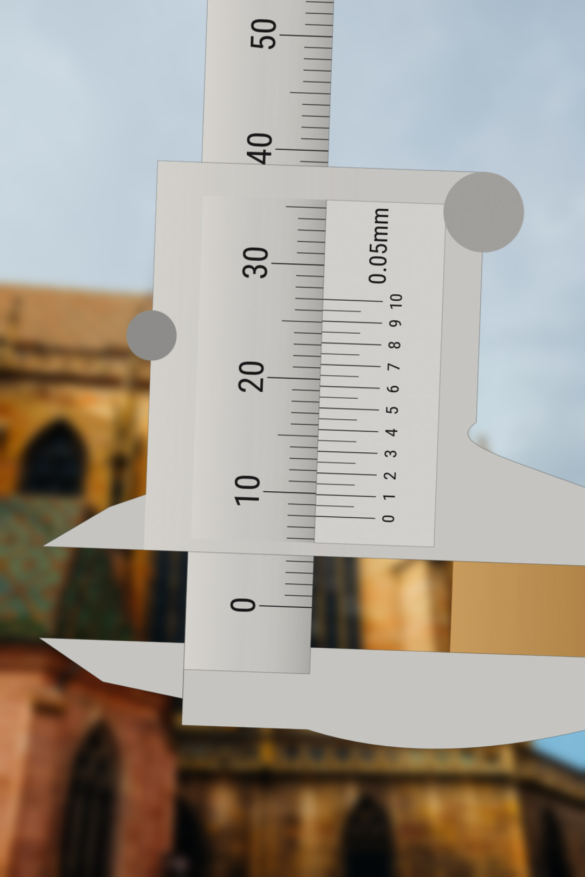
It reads value=8.0 unit=mm
